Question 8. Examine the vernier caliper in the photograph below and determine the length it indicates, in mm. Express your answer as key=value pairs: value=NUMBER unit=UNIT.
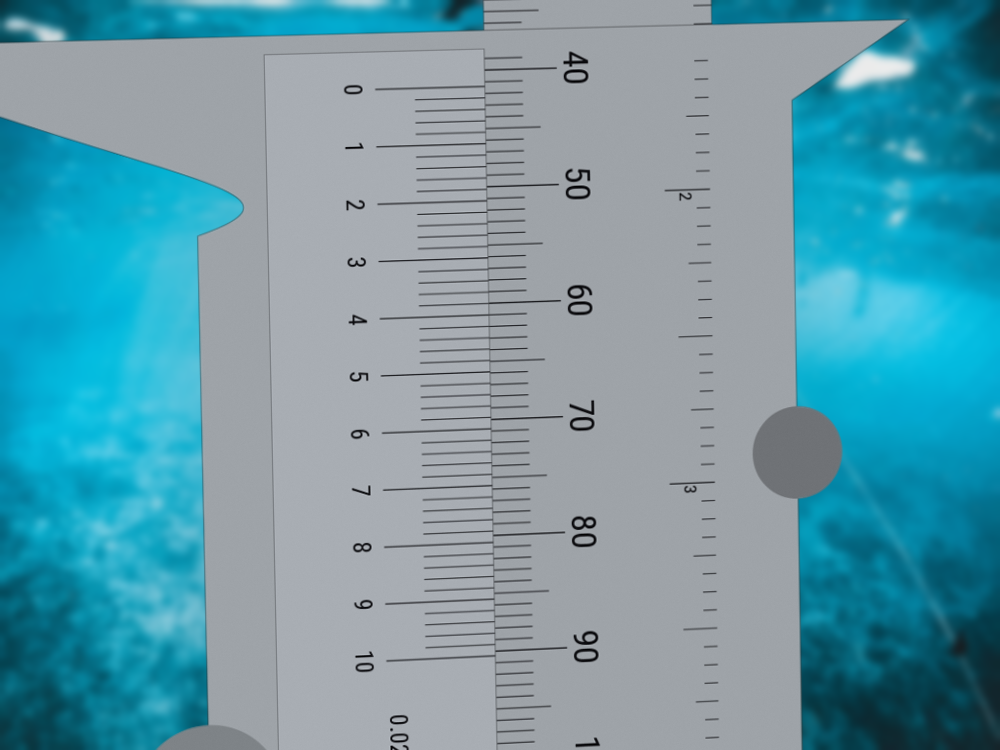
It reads value=41.4 unit=mm
